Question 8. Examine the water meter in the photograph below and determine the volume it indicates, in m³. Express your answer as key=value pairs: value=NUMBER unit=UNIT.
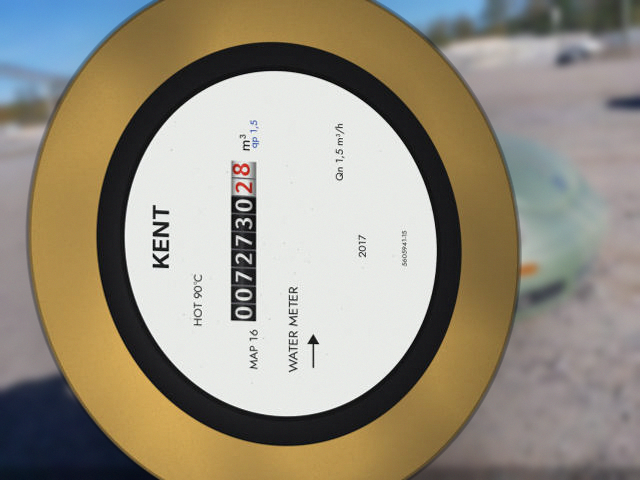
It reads value=72730.28 unit=m³
